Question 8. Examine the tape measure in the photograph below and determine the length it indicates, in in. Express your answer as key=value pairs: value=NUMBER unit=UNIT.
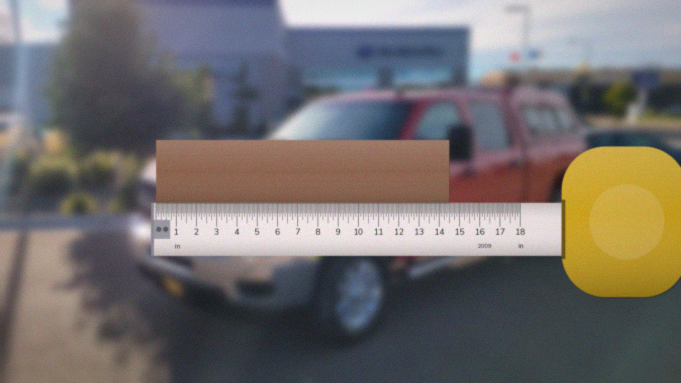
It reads value=14.5 unit=in
